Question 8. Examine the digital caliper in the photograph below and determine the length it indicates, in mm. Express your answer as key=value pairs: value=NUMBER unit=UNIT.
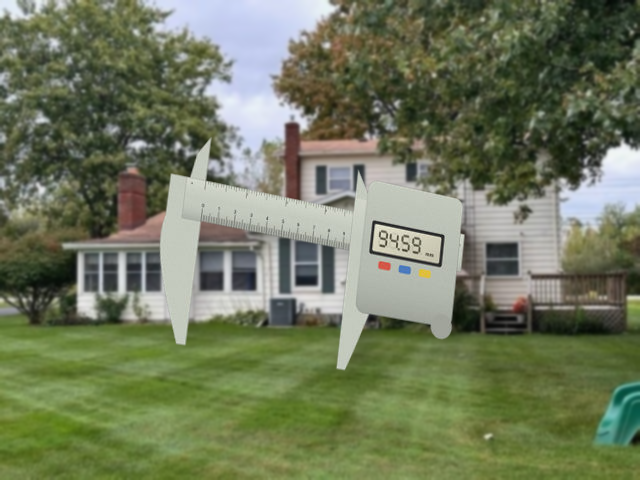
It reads value=94.59 unit=mm
